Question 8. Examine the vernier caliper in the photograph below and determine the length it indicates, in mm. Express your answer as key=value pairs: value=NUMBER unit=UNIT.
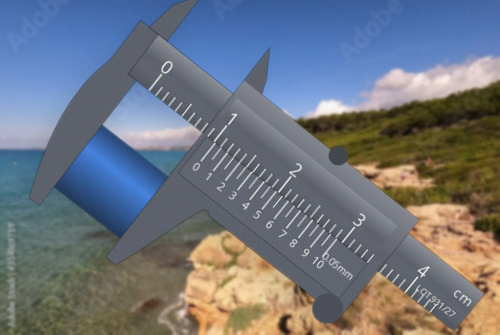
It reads value=10.2 unit=mm
